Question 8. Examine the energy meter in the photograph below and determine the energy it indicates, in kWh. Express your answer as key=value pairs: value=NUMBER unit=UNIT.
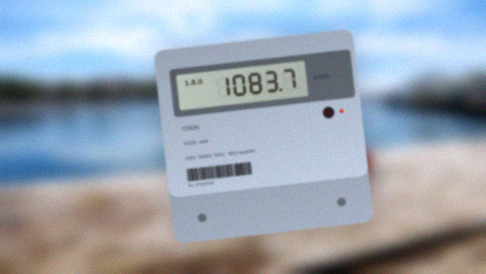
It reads value=1083.7 unit=kWh
